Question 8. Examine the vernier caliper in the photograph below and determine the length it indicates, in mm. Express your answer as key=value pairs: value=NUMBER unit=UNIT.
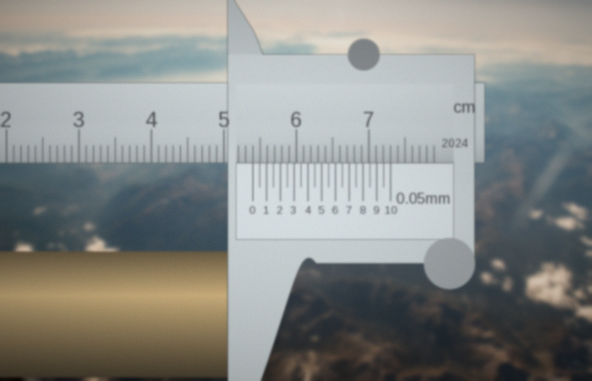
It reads value=54.0 unit=mm
